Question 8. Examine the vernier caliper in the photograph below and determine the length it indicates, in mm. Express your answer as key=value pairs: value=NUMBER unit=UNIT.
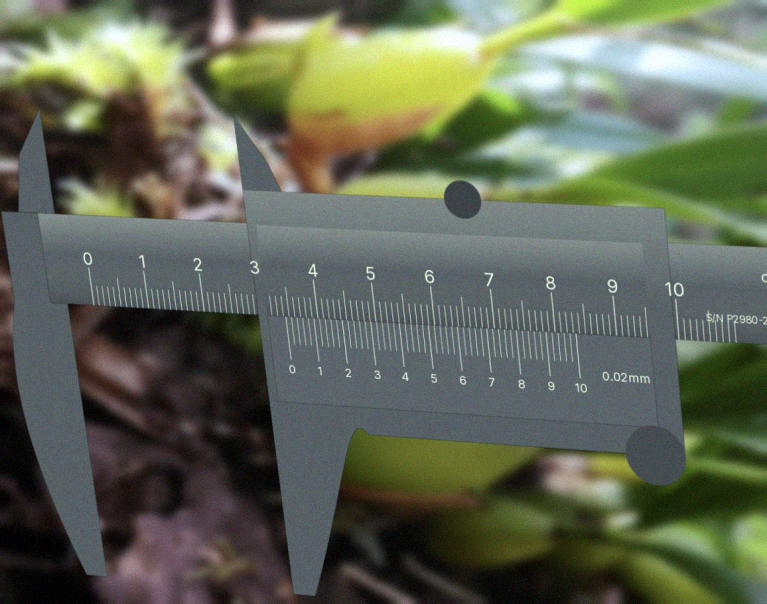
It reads value=34.4 unit=mm
